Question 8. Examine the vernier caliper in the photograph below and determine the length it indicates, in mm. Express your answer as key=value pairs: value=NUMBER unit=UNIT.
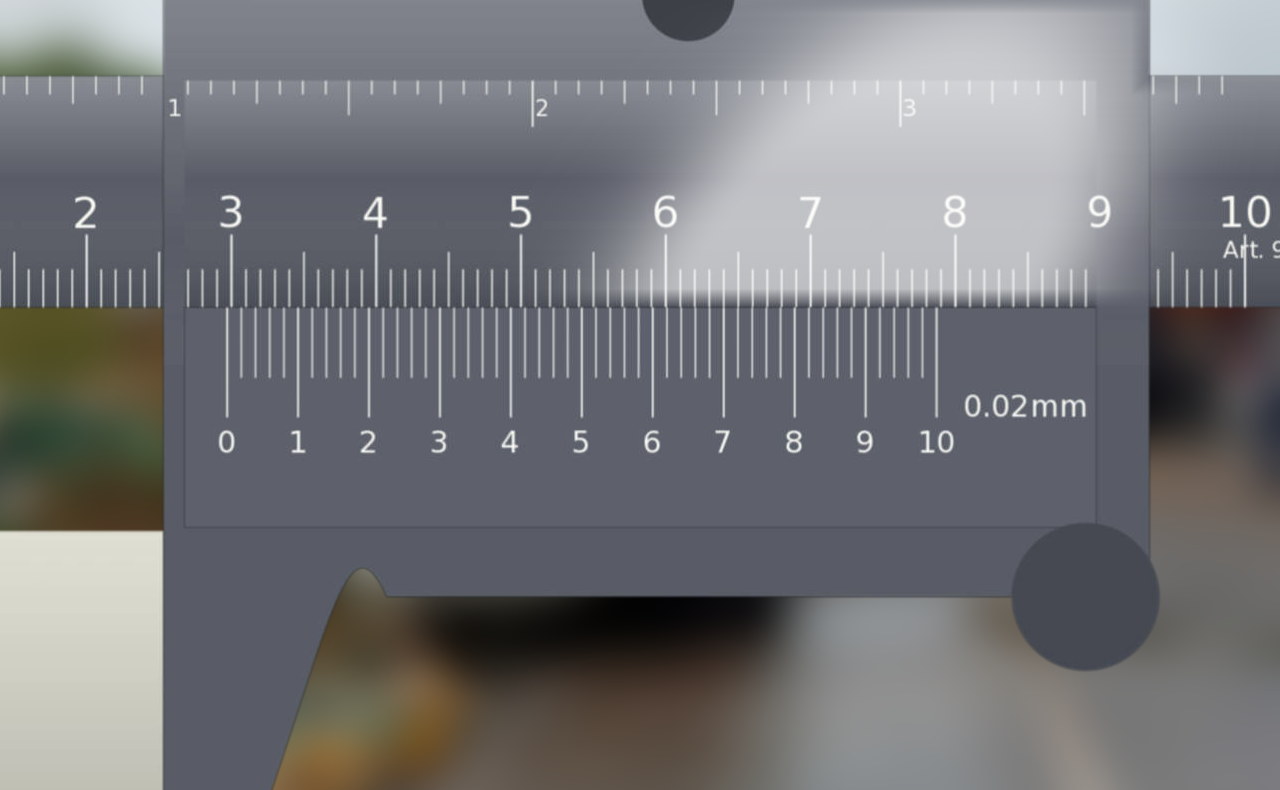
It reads value=29.7 unit=mm
